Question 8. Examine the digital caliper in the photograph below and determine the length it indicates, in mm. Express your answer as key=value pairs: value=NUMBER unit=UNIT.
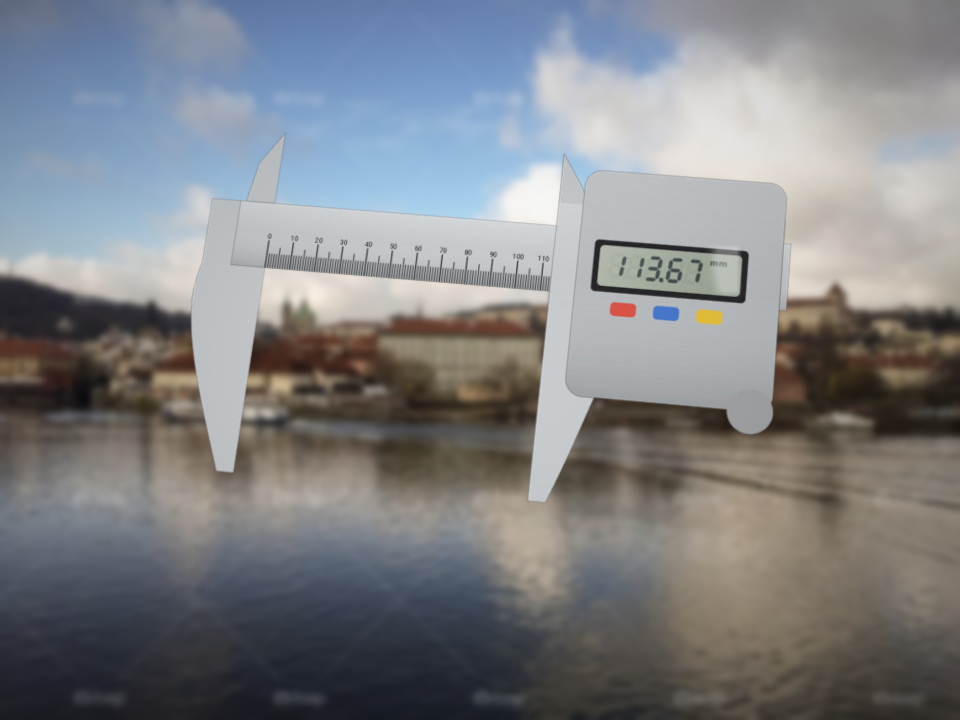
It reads value=113.67 unit=mm
